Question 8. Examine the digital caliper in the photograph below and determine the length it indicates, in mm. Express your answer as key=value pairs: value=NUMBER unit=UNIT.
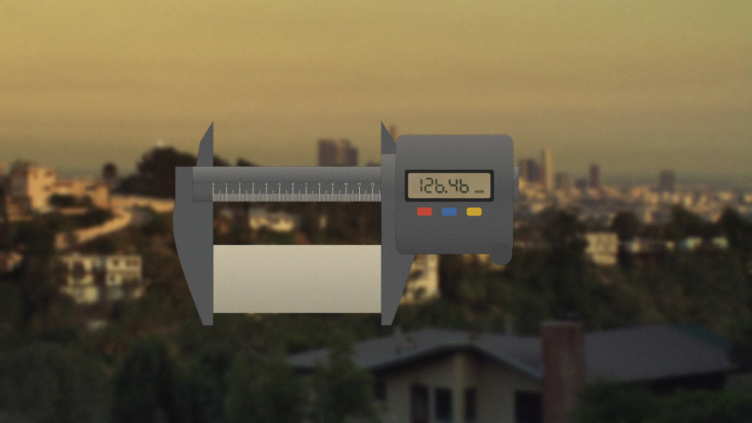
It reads value=126.46 unit=mm
